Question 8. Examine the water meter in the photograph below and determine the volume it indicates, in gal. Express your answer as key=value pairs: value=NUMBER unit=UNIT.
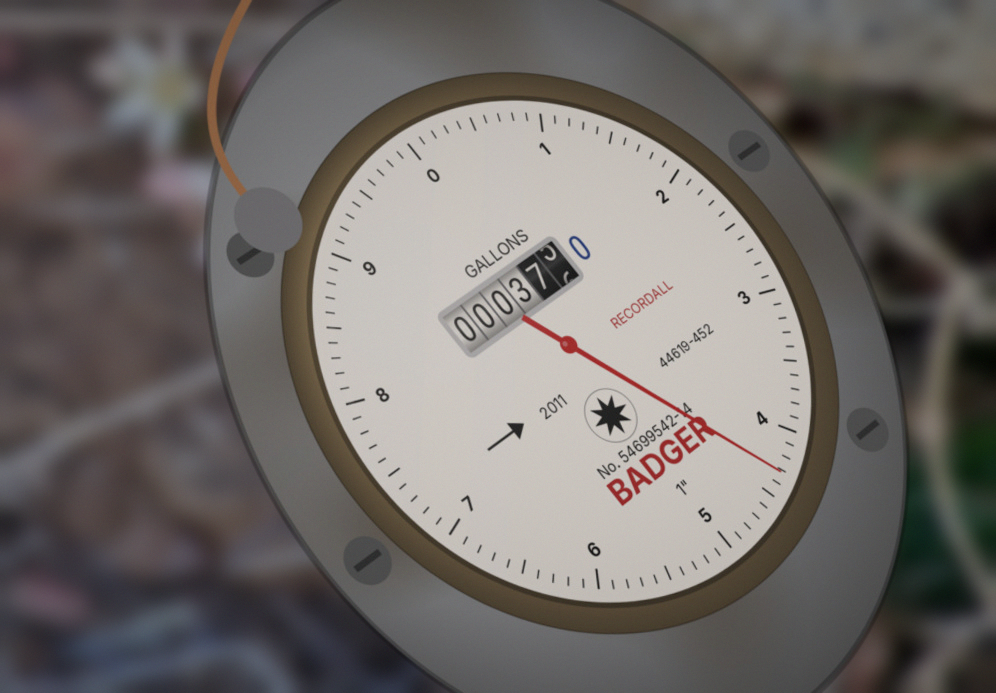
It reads value=3754.3 unit=gal
